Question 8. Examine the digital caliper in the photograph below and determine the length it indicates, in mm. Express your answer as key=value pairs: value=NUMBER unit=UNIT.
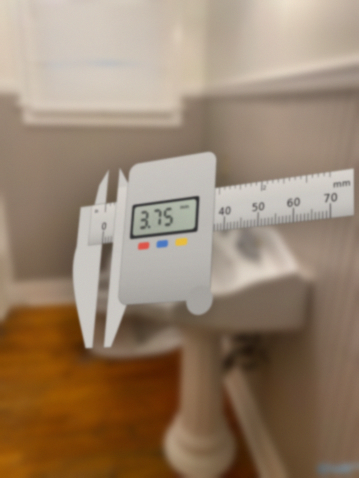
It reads value=3.75 unit=mm
